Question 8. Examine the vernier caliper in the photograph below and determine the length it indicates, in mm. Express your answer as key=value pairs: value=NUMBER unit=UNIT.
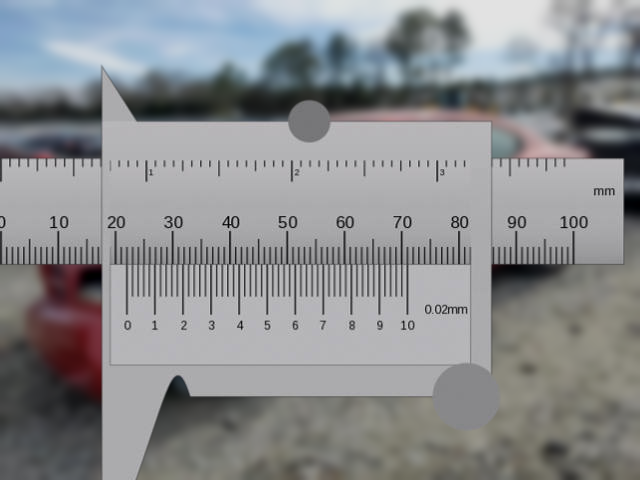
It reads value=22.0 unit=mm
